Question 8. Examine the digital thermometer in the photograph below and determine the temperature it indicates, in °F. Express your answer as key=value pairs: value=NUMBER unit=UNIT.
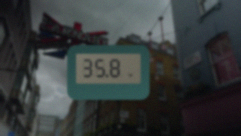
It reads value=35.8 unit=°F
